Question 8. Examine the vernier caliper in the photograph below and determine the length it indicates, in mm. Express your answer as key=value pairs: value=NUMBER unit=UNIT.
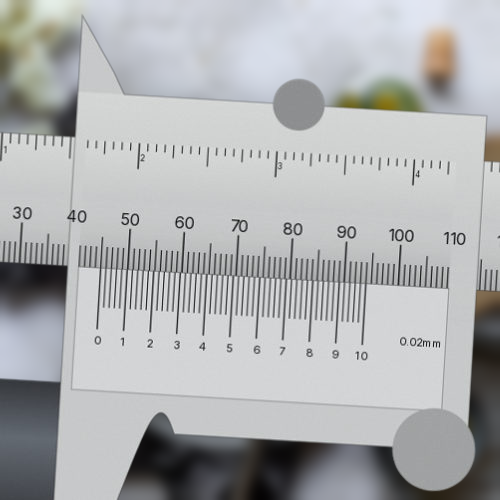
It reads value=45.0 unit=mm
